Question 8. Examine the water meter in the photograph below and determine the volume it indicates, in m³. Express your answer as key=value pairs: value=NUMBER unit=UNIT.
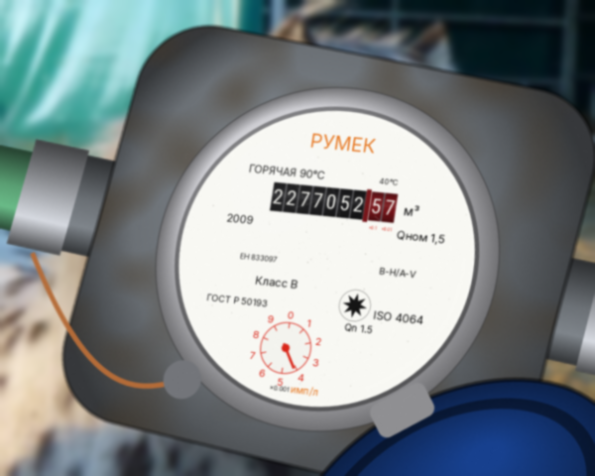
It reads value=2277052.574 unit=m³
